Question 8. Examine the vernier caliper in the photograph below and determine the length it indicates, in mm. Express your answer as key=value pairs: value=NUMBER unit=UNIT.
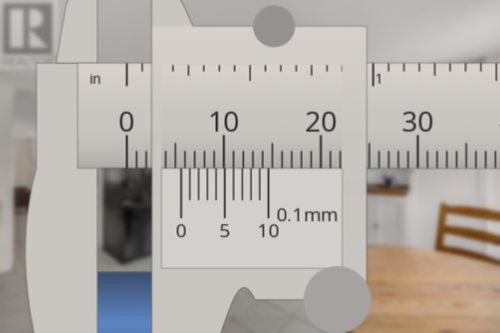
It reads value=5.6 unit=mm
